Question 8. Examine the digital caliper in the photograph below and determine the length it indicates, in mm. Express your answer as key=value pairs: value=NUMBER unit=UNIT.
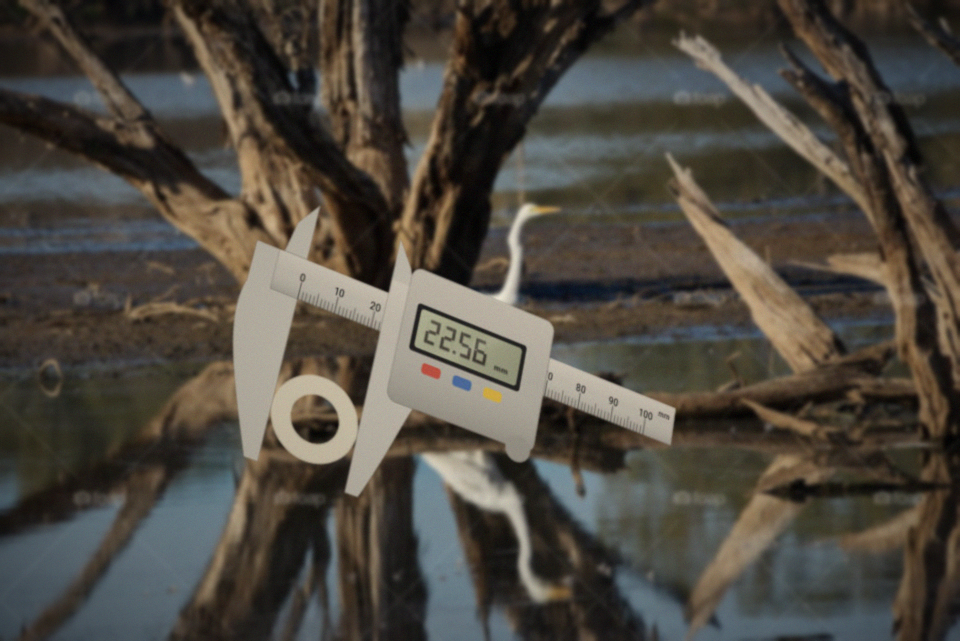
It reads value=22.56 unit=mm
